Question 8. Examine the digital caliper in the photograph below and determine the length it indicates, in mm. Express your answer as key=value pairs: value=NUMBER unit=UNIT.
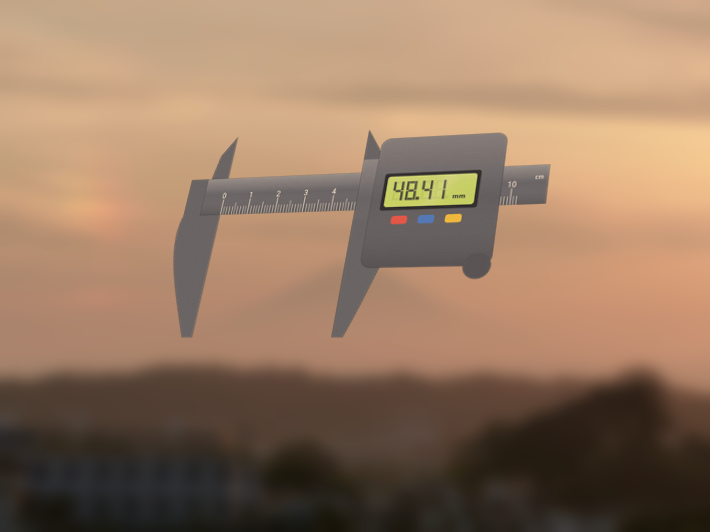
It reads value=48.41 unit=mm
